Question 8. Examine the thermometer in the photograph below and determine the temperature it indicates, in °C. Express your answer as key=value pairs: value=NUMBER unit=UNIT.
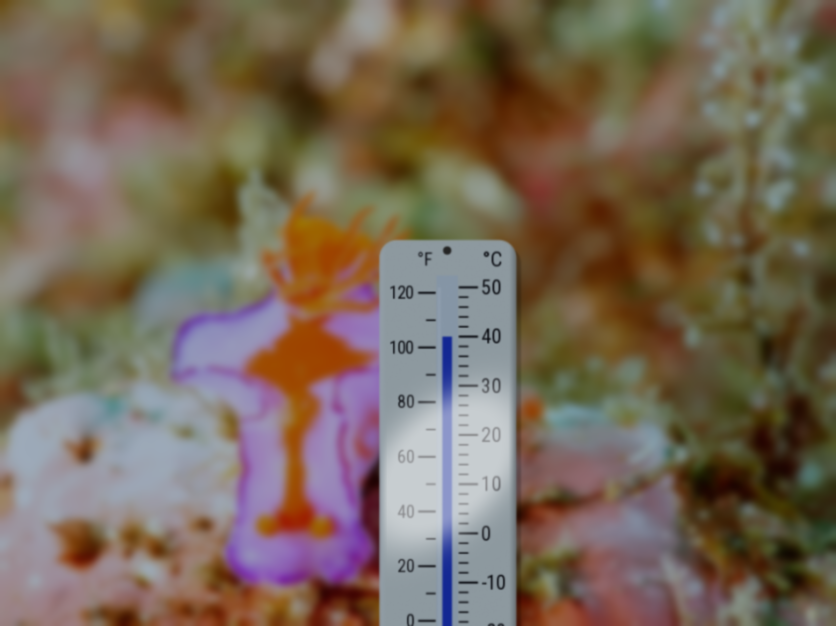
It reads value=40 unit=°C
